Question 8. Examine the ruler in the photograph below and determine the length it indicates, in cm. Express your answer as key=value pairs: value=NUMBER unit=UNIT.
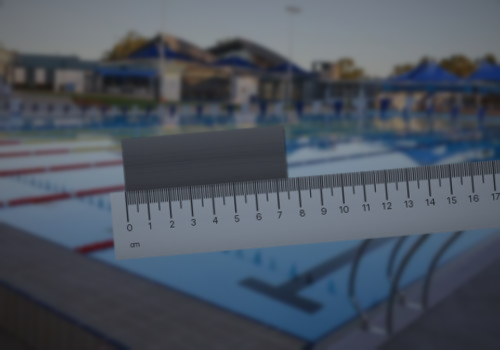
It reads value=7.5 unit=cm
